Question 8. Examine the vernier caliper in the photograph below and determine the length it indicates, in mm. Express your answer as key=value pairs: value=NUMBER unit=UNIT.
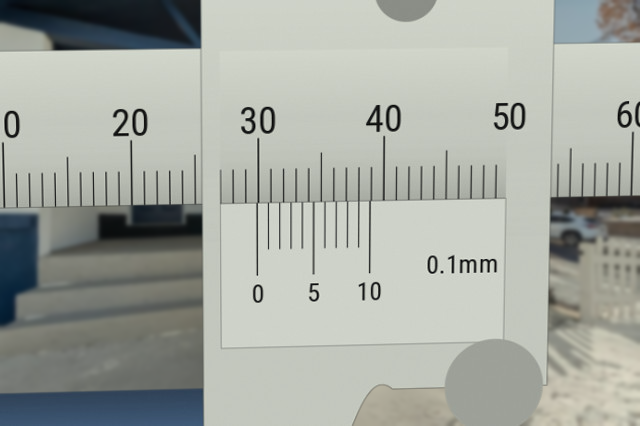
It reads value=29.9 unit=mm
